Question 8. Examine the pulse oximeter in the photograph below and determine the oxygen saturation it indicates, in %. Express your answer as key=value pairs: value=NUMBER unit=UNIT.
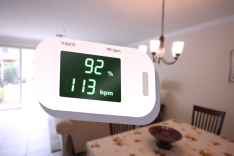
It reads value=92 unit=%
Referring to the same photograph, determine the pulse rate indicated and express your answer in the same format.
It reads value=113 unit=bpm
